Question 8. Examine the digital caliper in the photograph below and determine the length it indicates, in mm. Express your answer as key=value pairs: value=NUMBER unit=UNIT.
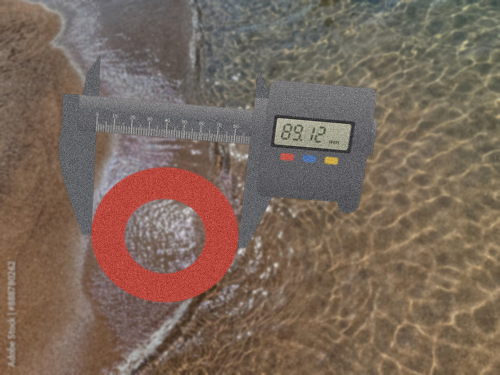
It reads value=89.12 unit=mm
